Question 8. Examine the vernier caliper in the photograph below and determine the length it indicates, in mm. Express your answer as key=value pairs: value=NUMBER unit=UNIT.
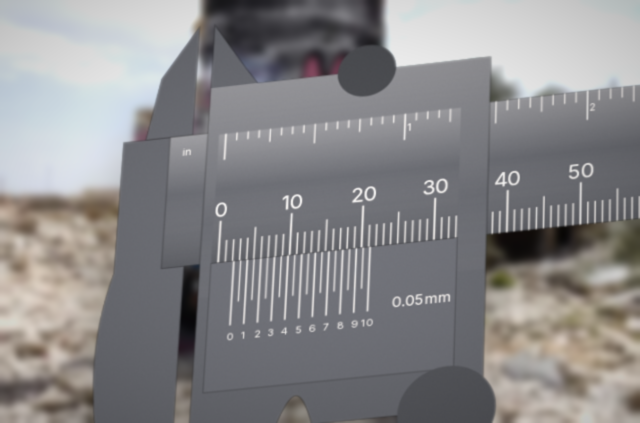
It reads value=2.2 unit=mm
